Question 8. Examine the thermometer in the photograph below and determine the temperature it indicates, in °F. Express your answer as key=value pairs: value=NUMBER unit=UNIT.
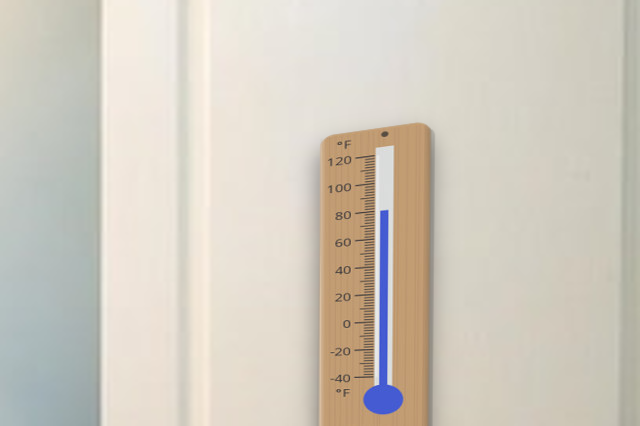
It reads value=80 unit=°F
